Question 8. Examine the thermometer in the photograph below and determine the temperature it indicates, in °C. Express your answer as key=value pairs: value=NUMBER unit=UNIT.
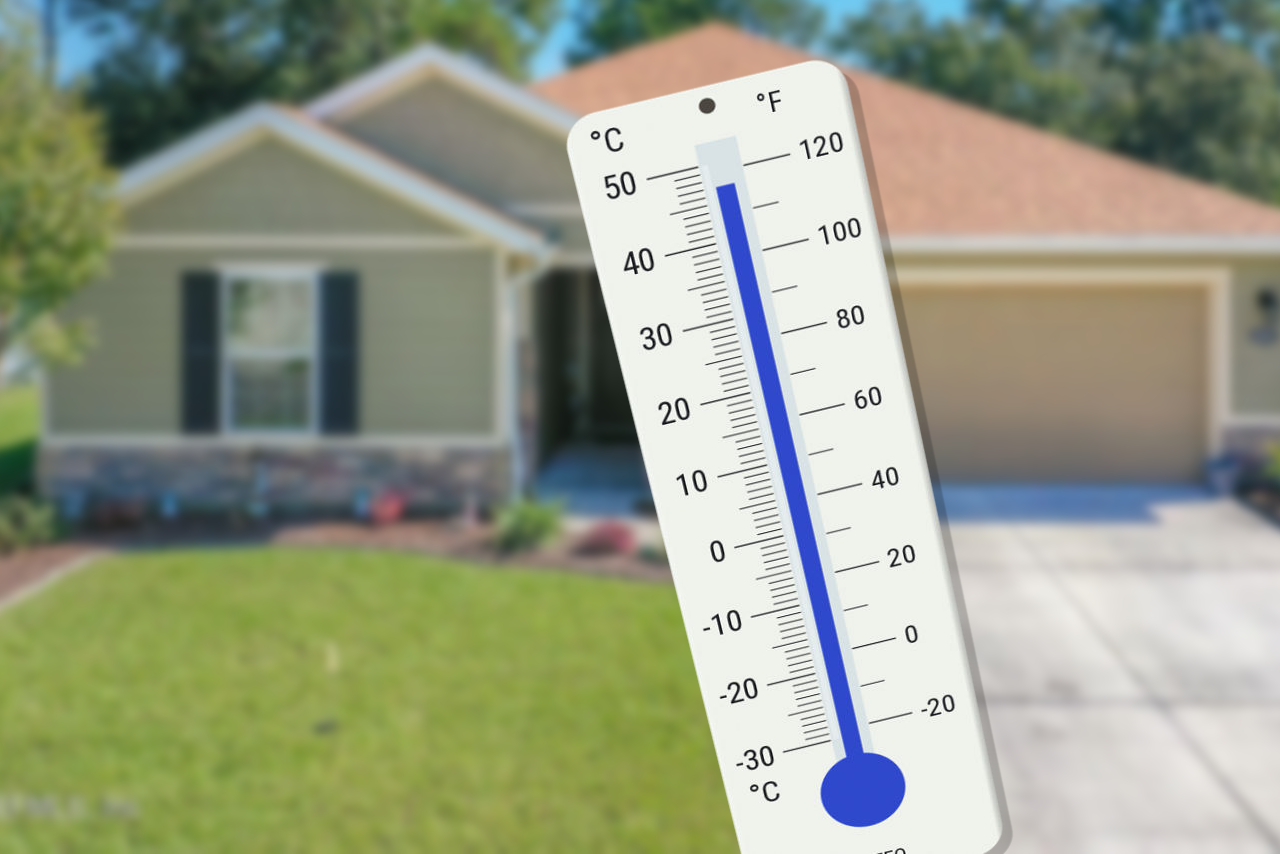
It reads value=47 unit=°C
